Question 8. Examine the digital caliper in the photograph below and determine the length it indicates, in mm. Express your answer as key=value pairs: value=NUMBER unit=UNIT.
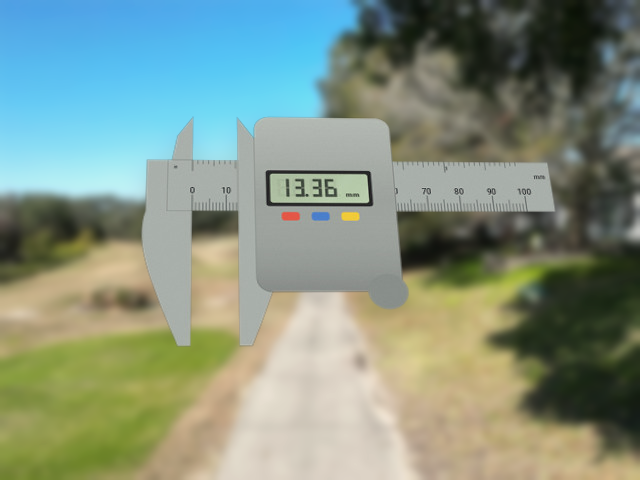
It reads value=13.36 unit=mm
